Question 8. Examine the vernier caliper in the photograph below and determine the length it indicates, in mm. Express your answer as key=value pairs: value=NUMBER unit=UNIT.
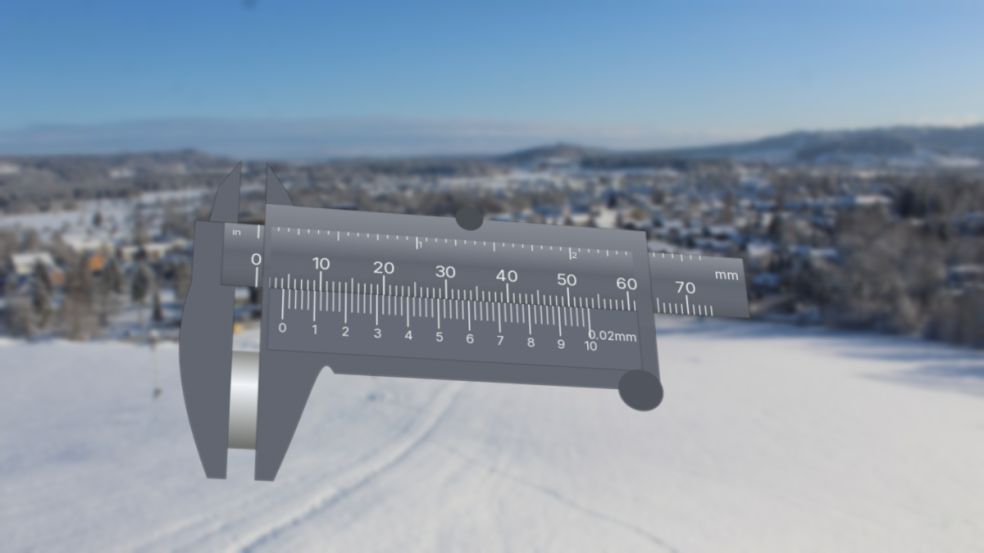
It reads value=4.2 unit=mm
